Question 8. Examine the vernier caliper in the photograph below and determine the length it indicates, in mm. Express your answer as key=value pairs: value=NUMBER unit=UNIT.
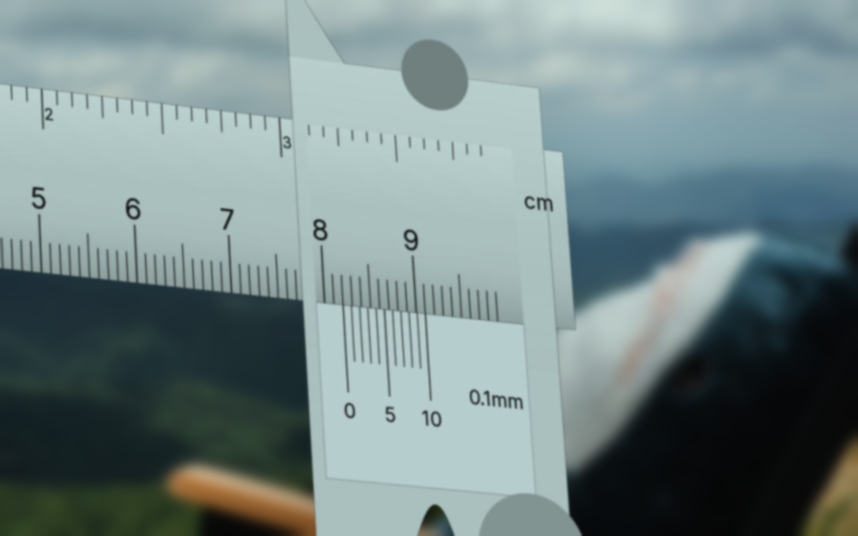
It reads value=82.0 unit=mm
